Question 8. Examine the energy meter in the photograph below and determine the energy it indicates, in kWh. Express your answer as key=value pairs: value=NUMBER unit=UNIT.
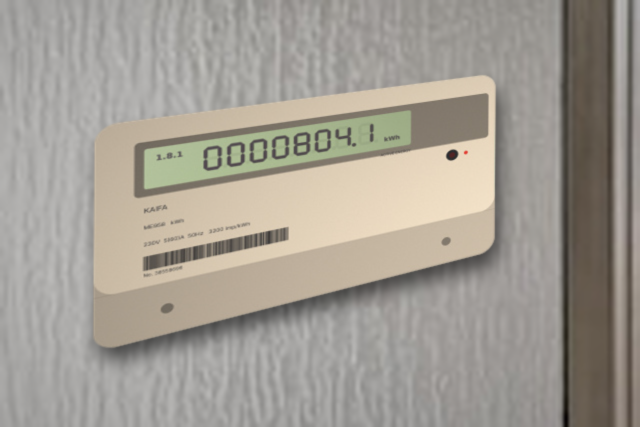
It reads value=804.1 unit=kWh
